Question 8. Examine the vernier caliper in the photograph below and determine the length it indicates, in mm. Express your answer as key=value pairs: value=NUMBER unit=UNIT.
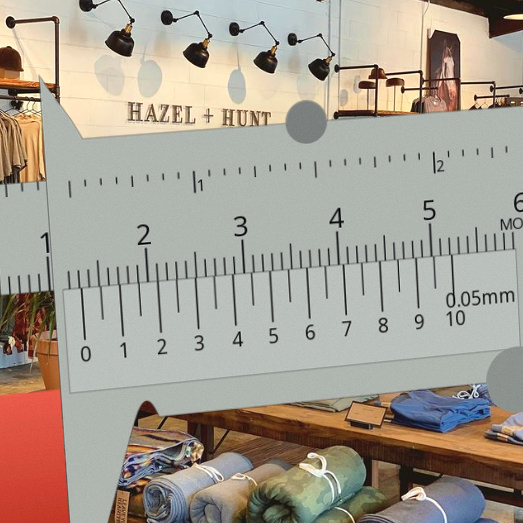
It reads value=13.2 unit=mm
